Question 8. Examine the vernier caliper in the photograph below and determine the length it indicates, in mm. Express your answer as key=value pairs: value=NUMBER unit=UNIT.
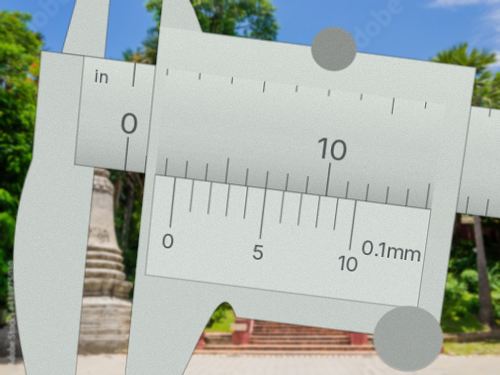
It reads value=2.5 unit=mm
